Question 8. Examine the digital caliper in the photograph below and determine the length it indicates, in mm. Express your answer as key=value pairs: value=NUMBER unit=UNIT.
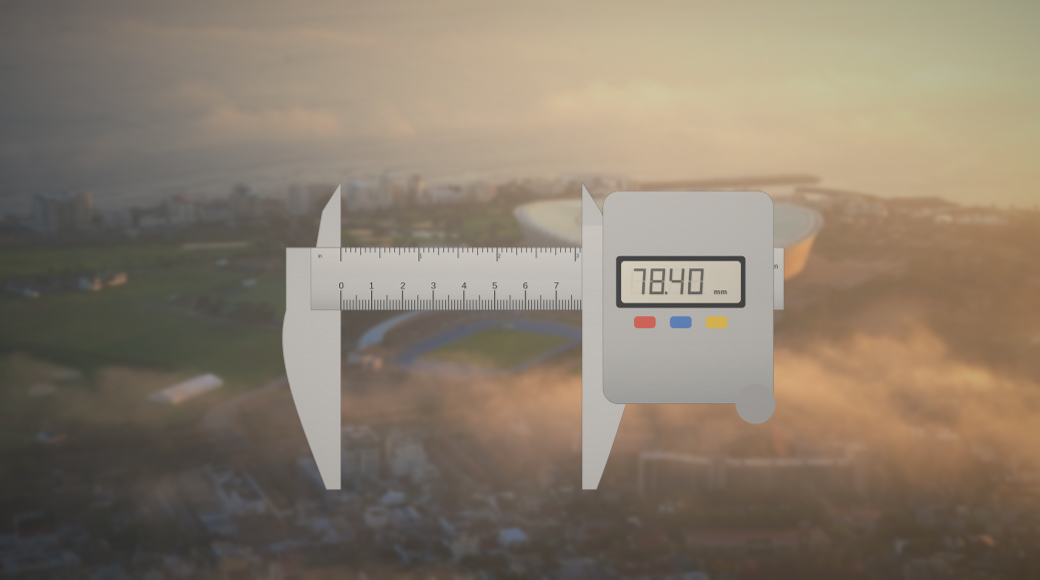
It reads value=78.40 unit=mm
